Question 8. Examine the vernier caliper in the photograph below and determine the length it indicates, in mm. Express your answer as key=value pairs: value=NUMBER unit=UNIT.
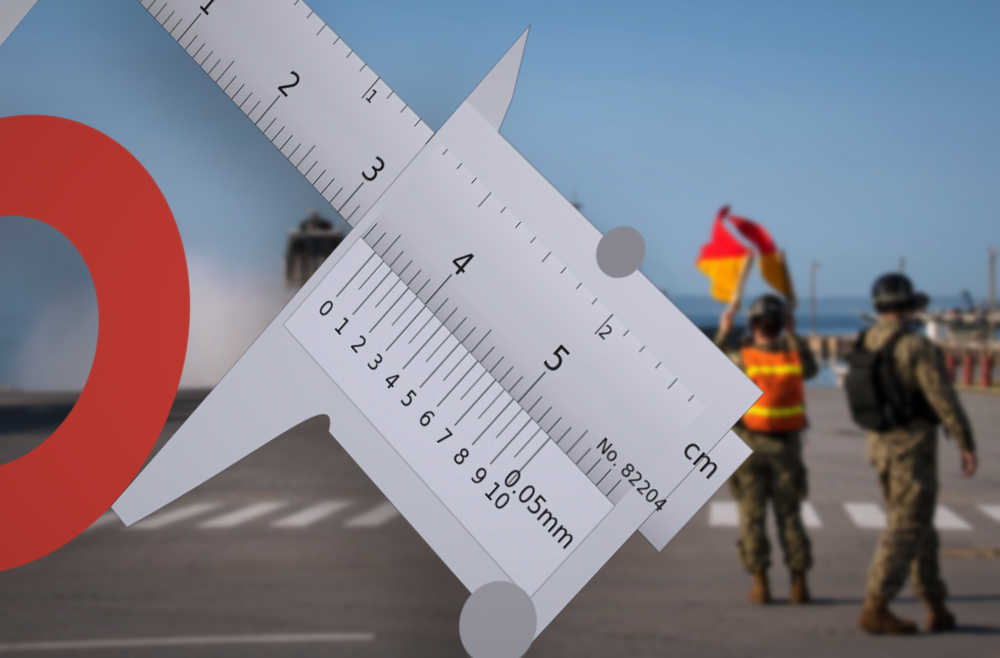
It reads value=34.4 unit=mm
